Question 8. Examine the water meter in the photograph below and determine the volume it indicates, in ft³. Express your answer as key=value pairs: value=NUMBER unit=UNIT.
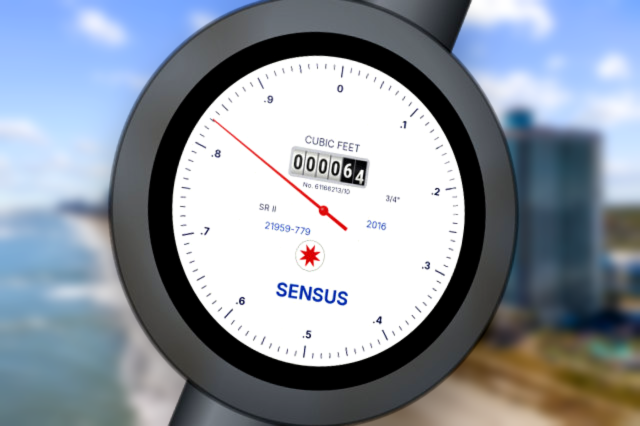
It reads value=63.83 unit=ft³
